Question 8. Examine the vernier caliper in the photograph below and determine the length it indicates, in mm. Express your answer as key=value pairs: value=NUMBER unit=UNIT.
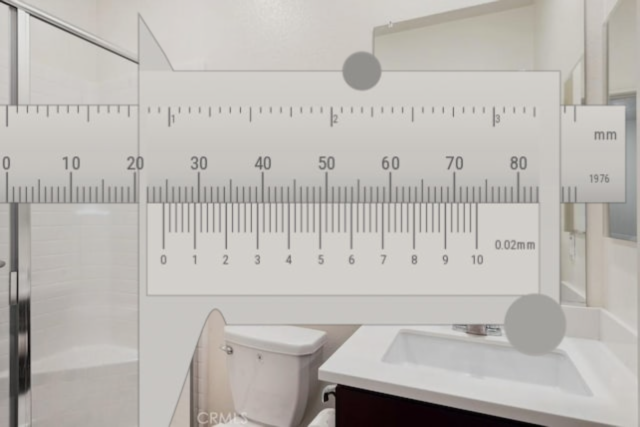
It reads value=24.5 unit=mm
